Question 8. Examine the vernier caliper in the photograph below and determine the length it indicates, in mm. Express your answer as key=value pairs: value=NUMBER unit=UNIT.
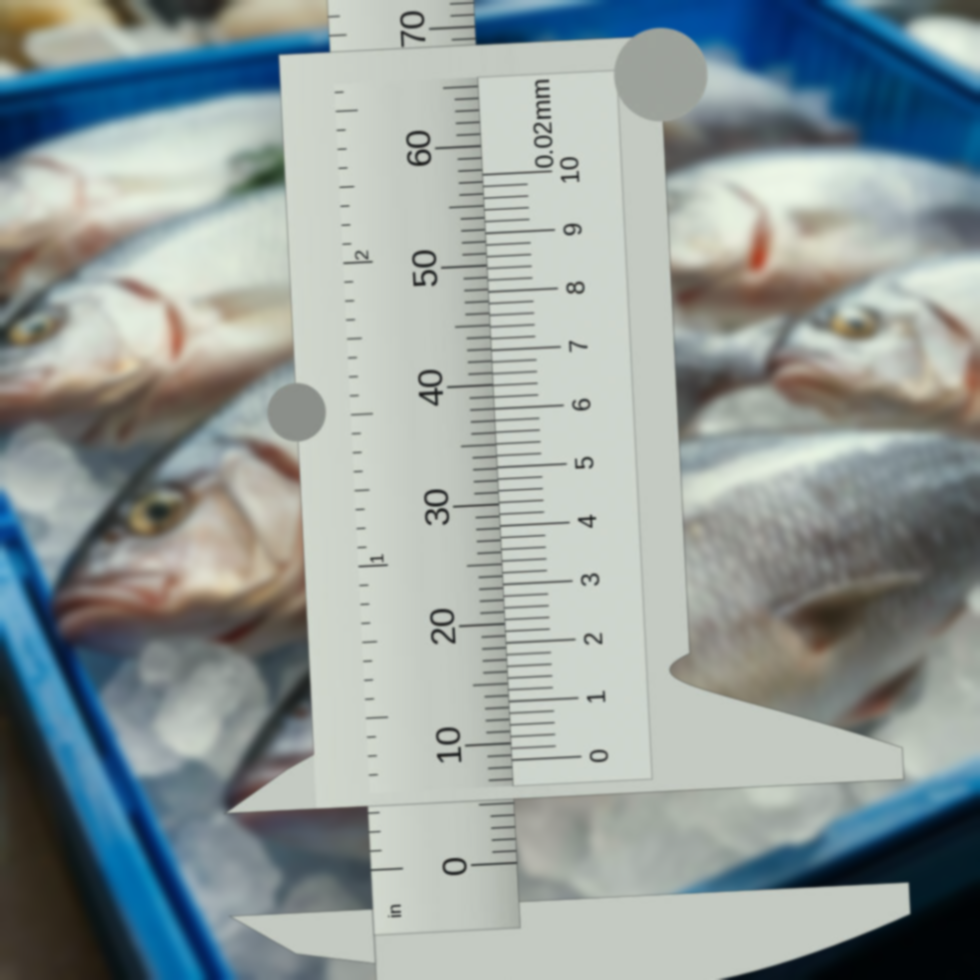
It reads value=8.6 unit=mm
